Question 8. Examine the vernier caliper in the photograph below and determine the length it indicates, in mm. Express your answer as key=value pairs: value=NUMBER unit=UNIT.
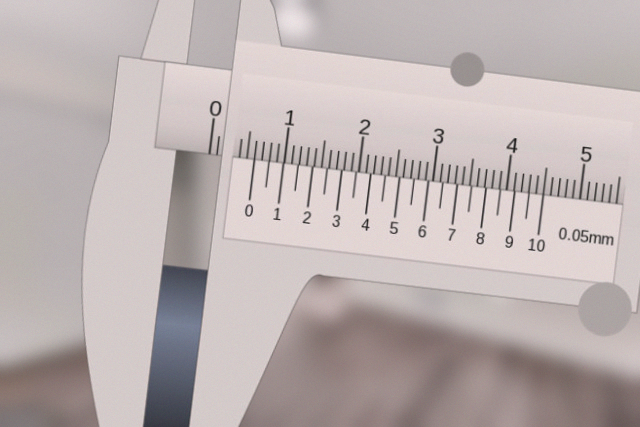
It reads value=6.0 unit=mm
